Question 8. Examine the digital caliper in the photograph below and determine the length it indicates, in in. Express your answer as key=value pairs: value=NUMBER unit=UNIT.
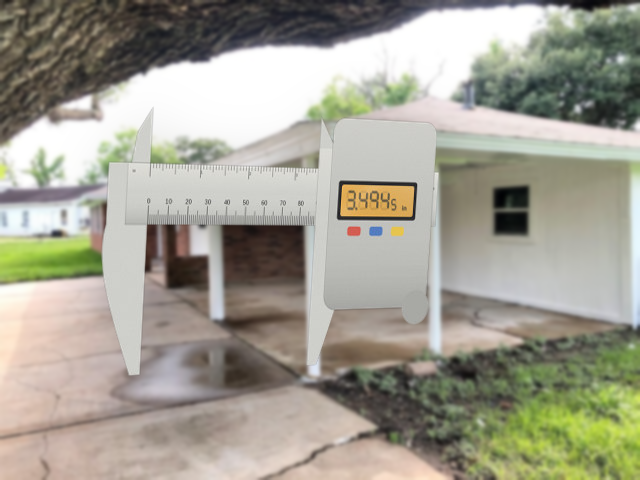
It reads value=3.4945 unit=in
